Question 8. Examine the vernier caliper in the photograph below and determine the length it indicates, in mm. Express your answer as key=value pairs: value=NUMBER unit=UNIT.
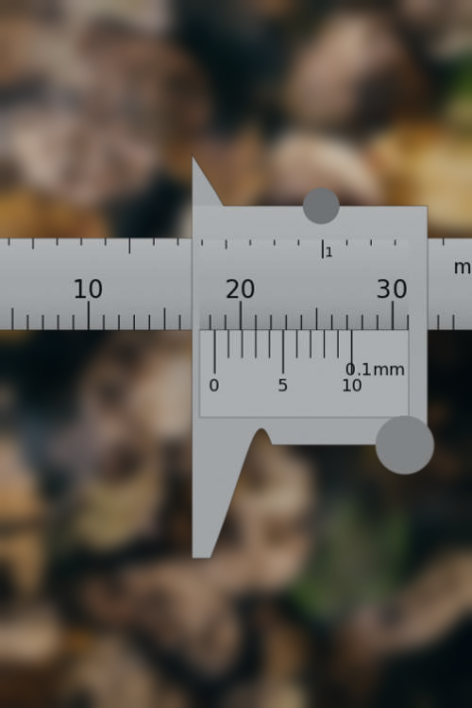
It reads value=18.3 unit=mm
